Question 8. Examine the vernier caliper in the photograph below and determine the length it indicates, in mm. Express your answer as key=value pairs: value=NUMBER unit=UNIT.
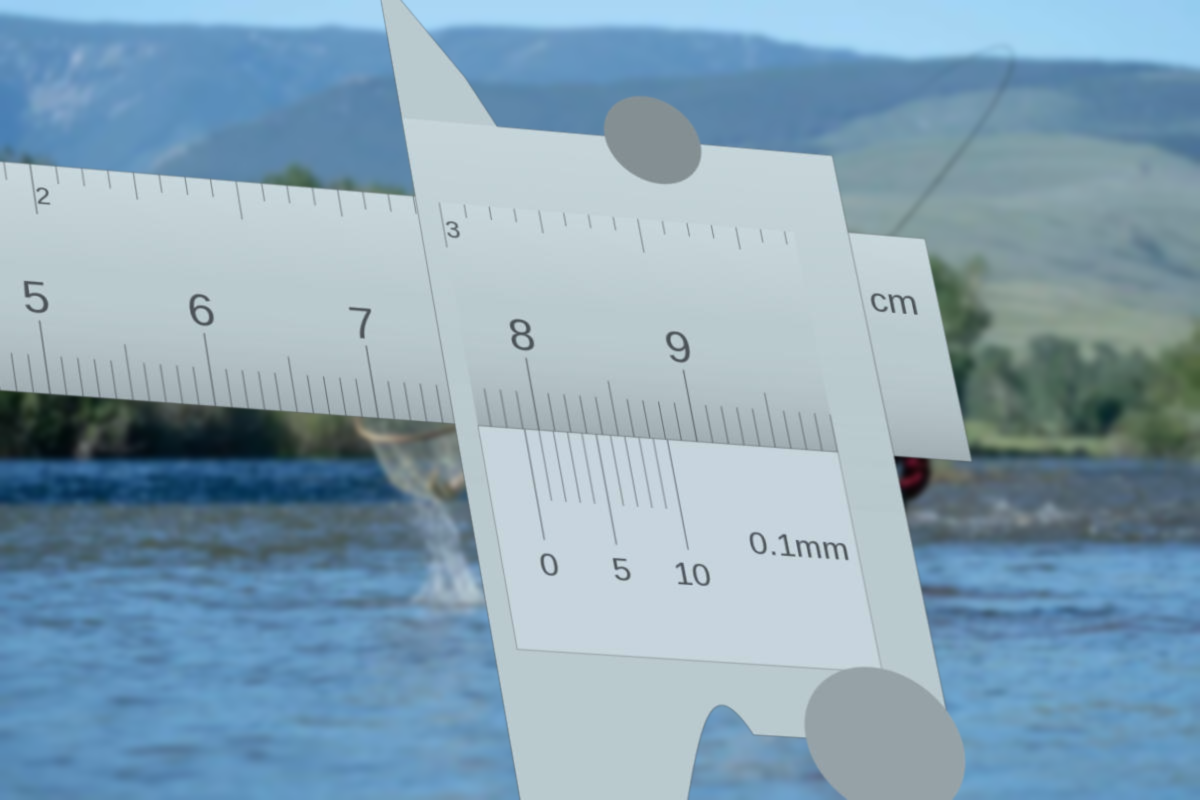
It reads value=79.1 unit=mm
